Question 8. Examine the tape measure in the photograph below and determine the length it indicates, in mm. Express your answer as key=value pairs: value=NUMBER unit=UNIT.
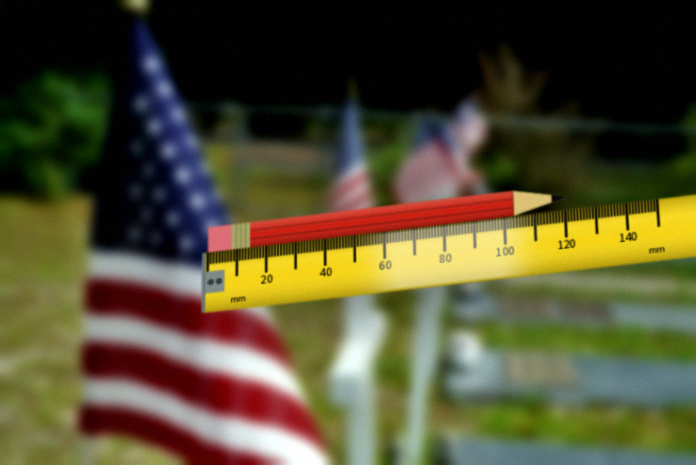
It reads value=120 unit=mm
